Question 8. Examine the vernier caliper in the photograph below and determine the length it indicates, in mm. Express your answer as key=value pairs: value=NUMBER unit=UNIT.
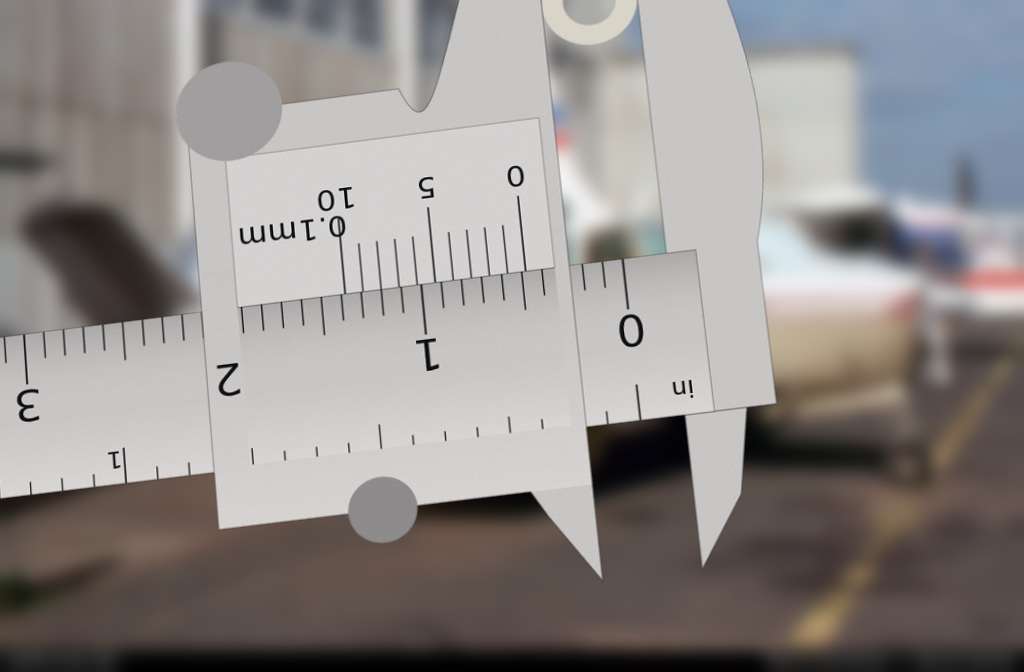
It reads value=4.8 unit=mm
